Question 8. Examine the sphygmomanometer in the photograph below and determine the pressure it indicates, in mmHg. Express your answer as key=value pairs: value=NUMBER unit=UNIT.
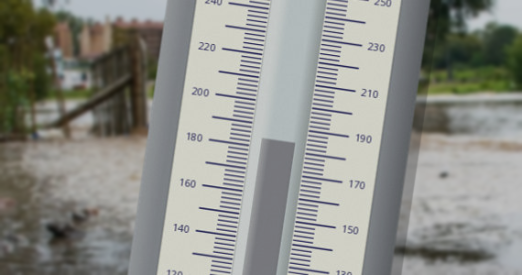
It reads value=184 unit=mmHg
